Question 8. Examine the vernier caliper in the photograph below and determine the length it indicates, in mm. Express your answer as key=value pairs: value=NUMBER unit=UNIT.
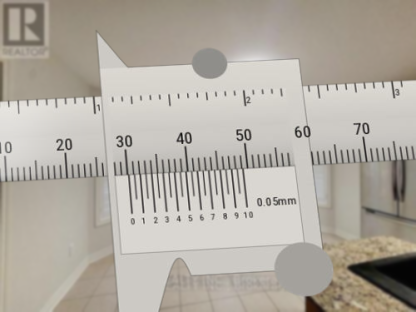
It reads value=30.2 unit=mm
